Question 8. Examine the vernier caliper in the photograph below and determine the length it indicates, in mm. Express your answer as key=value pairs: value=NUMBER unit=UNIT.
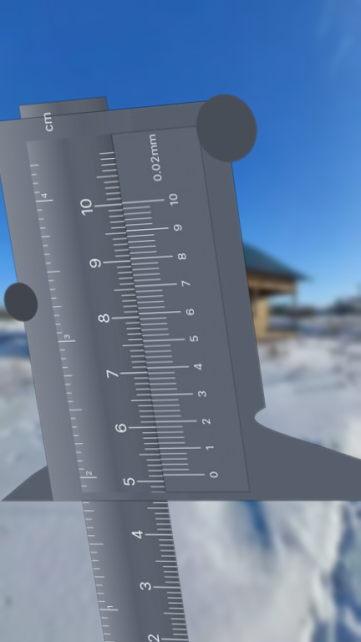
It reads value=51.2 unit=mm
